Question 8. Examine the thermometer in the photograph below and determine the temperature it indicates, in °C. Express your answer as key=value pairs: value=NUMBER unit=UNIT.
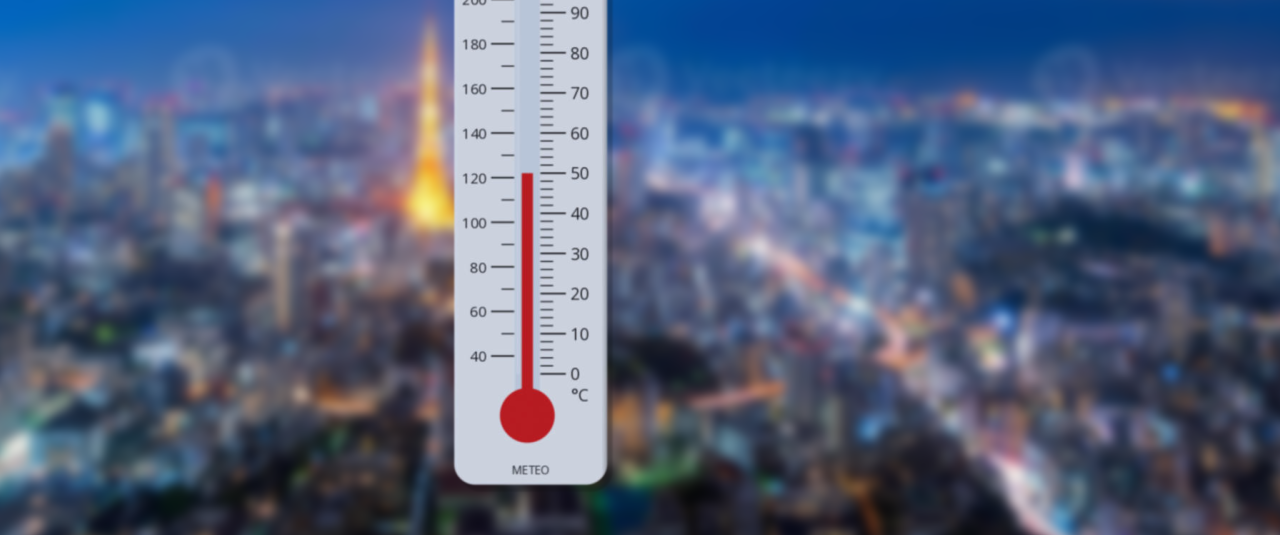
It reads value=50 unit=°C
